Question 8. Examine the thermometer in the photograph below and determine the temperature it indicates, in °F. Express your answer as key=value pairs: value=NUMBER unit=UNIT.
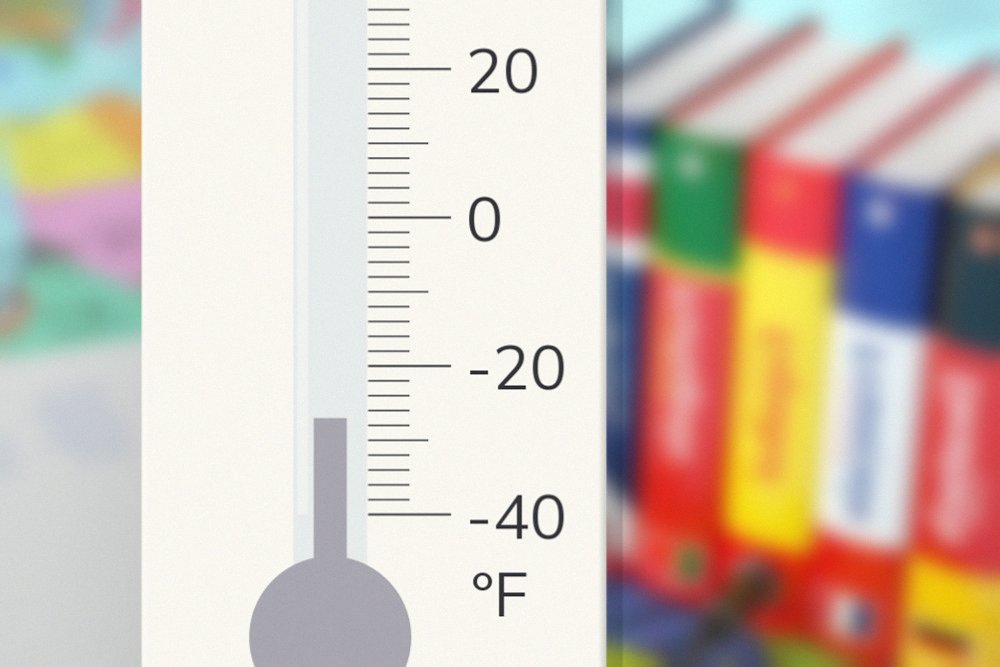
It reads value=-27 unit=°F
